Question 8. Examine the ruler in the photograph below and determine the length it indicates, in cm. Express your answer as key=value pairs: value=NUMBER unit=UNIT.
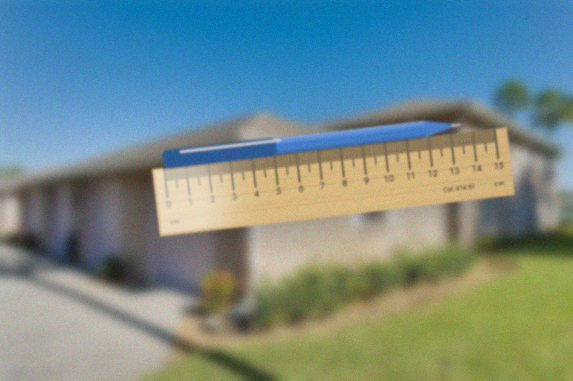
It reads value=13.5 unit=cm
